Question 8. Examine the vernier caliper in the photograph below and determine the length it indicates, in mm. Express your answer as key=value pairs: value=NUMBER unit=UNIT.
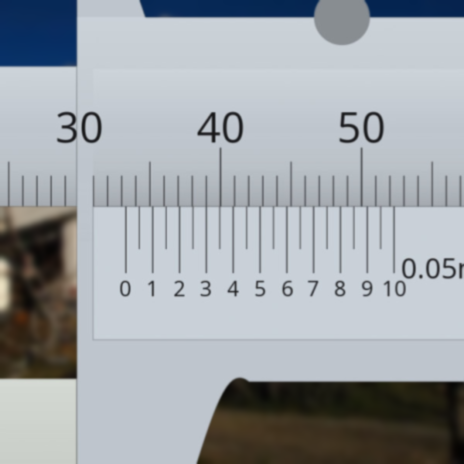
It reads value=33.3 unit=mm
